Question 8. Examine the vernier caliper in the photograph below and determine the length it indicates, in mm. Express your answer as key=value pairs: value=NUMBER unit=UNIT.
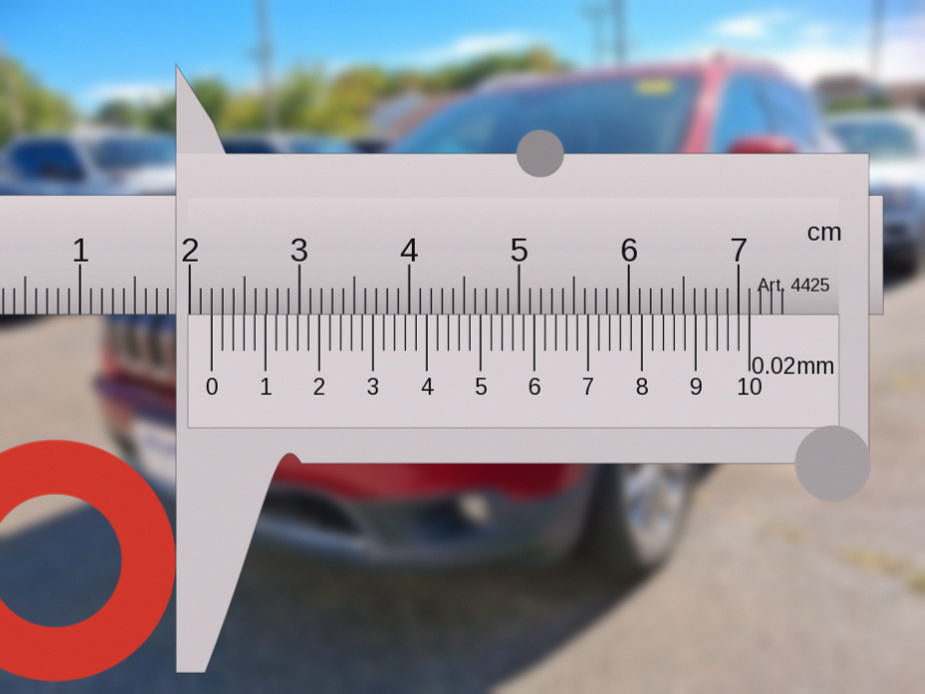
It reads value=22.0 unit=mm
